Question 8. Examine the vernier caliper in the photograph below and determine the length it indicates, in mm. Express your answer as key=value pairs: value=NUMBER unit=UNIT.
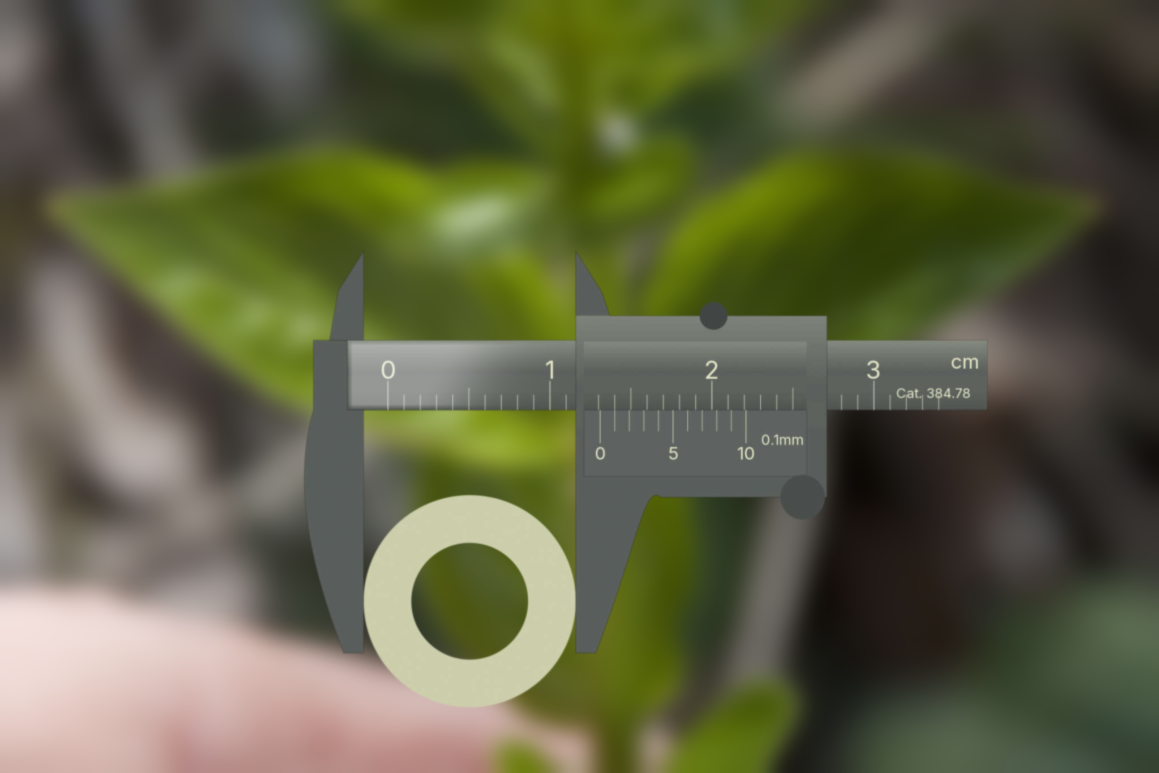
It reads value=13.1 unit=mm
